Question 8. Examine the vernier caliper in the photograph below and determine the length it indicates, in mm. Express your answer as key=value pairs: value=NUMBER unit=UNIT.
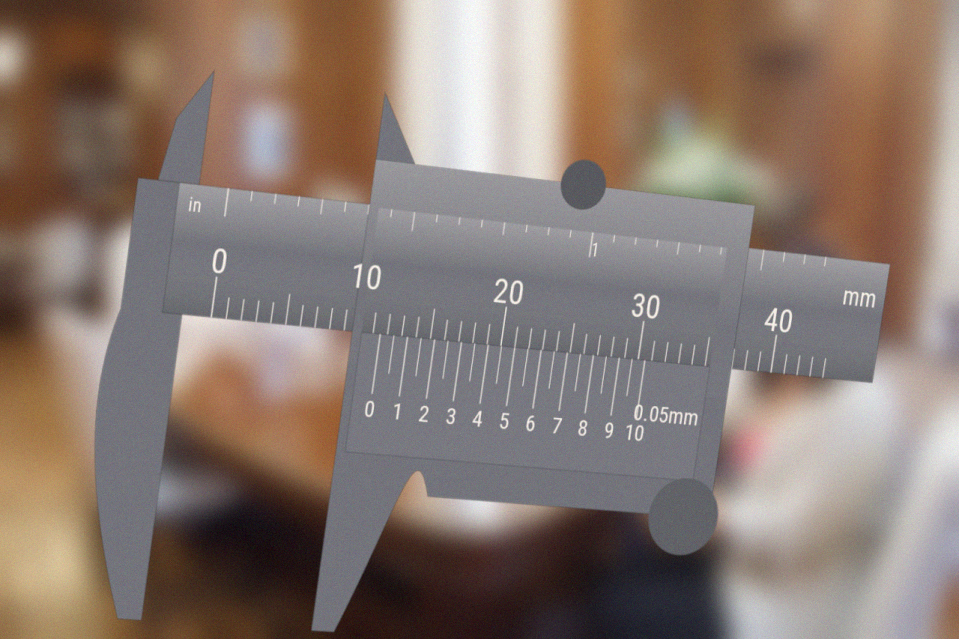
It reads value=11.5 unit=mm
